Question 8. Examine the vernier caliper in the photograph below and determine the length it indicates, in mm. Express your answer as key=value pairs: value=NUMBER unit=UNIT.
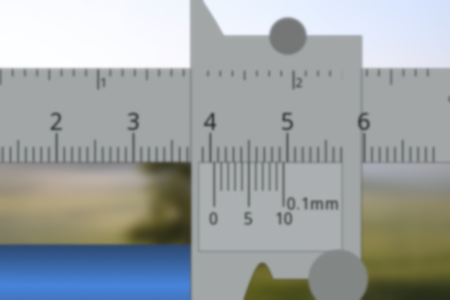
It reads value=40.5 unit=mm
